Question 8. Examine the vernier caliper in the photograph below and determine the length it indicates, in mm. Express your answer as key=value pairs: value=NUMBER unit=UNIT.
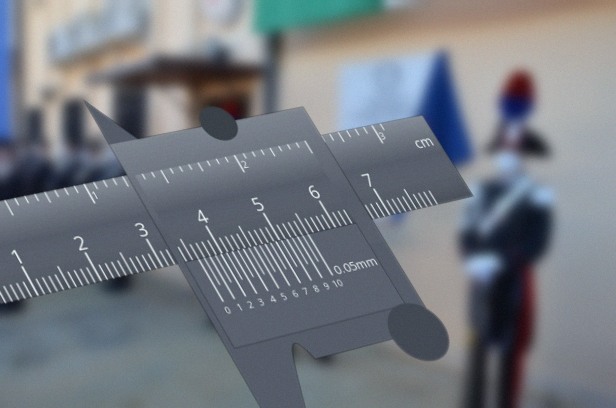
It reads value=36.0 unit=mm
